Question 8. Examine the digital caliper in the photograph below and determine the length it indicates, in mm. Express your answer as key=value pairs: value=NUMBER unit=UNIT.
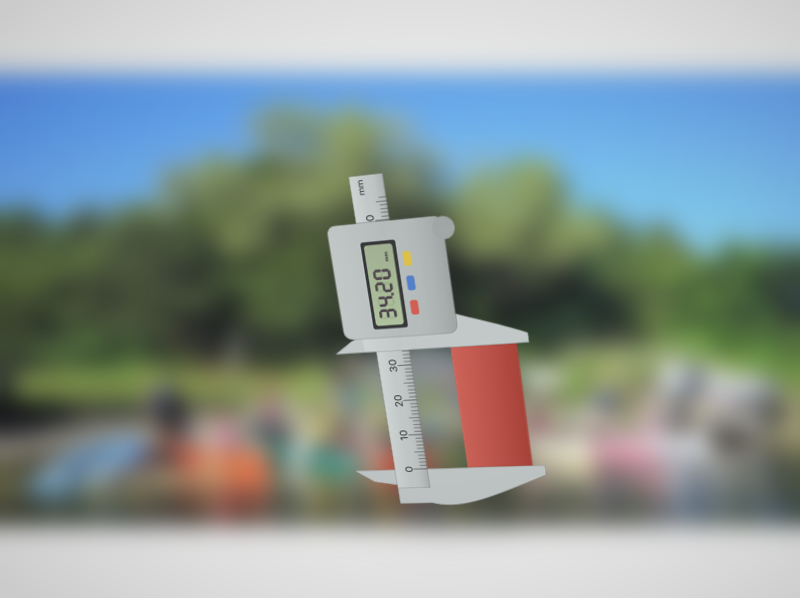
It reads value=34.20 unit=mm
